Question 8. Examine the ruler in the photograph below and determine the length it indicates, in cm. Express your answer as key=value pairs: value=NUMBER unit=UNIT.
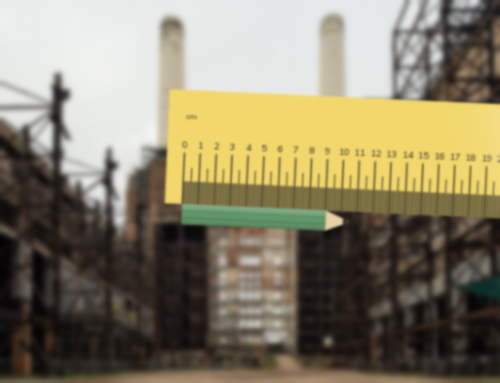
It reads value=10.5 unit=cm
